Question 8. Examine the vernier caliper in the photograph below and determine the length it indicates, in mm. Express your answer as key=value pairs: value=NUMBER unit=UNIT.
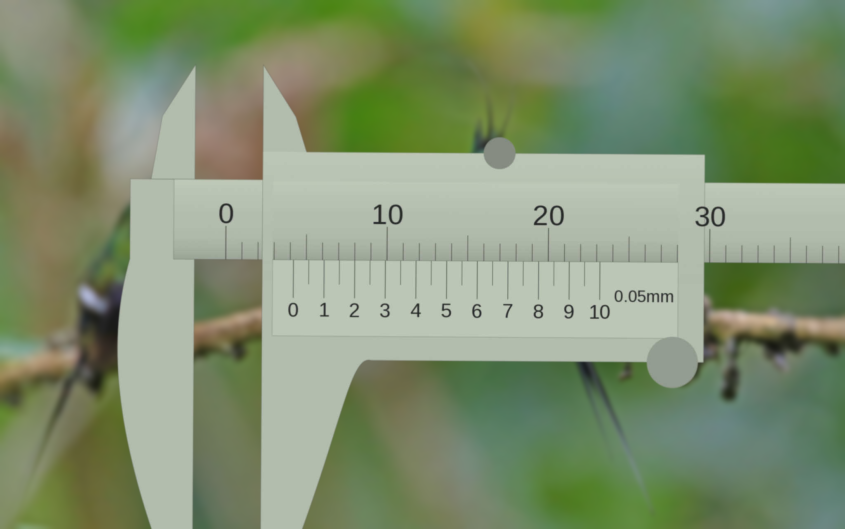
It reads value=4.2 unit=mm
